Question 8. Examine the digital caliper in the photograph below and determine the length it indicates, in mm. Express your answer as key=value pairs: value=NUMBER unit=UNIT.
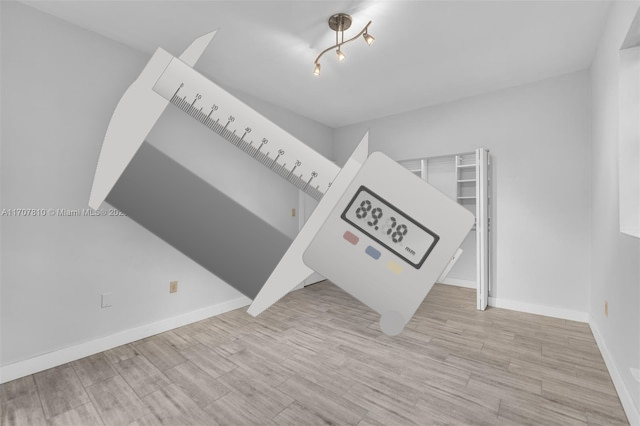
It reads value=89.78 unit=mm
